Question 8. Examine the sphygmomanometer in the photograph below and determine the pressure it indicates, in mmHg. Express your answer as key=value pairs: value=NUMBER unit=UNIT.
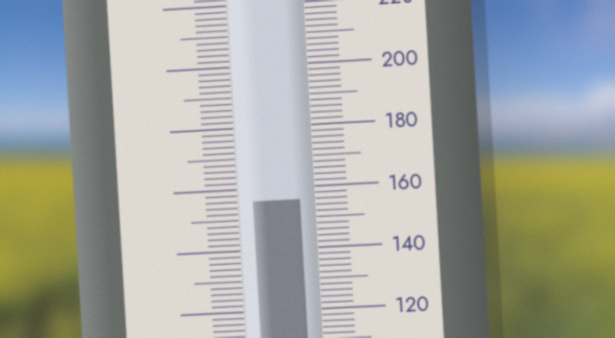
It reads value=156 unit=mmHg
